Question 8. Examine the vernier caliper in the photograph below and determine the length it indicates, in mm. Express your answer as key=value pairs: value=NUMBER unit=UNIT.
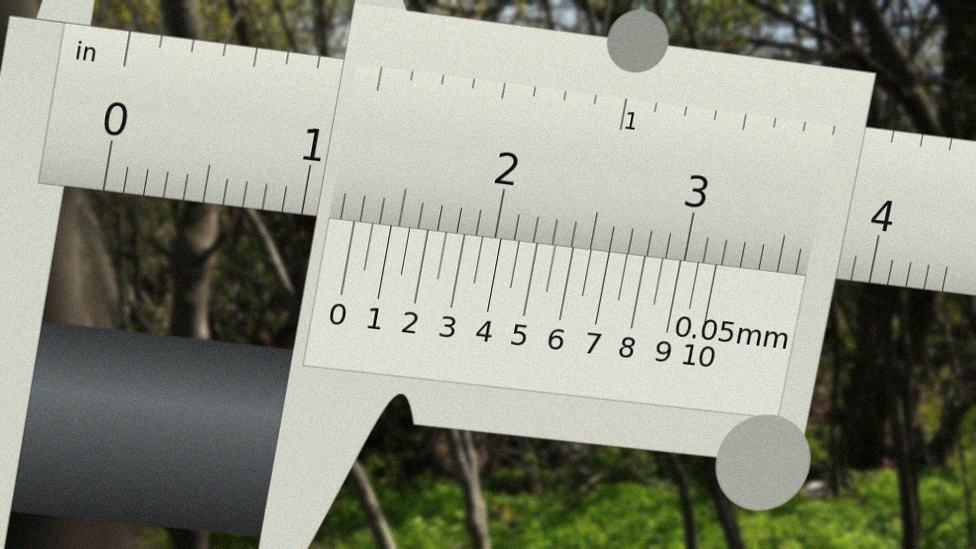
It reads value=12.7 unit=mm
